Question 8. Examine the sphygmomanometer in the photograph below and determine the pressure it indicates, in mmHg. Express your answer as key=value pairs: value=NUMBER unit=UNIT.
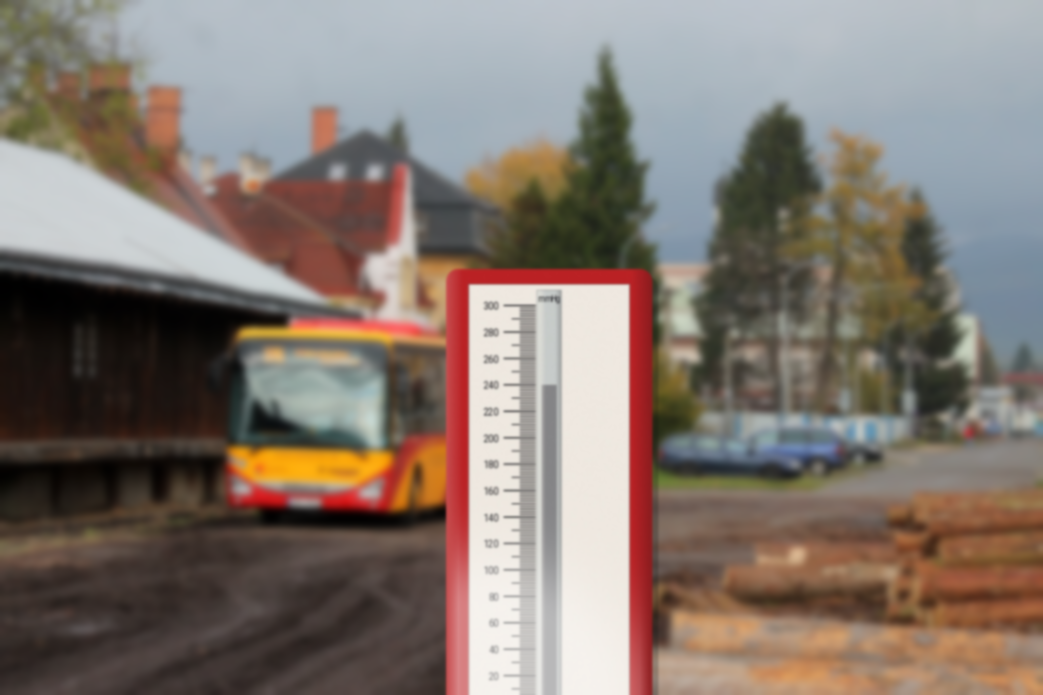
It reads value=240 unit=mmHg
